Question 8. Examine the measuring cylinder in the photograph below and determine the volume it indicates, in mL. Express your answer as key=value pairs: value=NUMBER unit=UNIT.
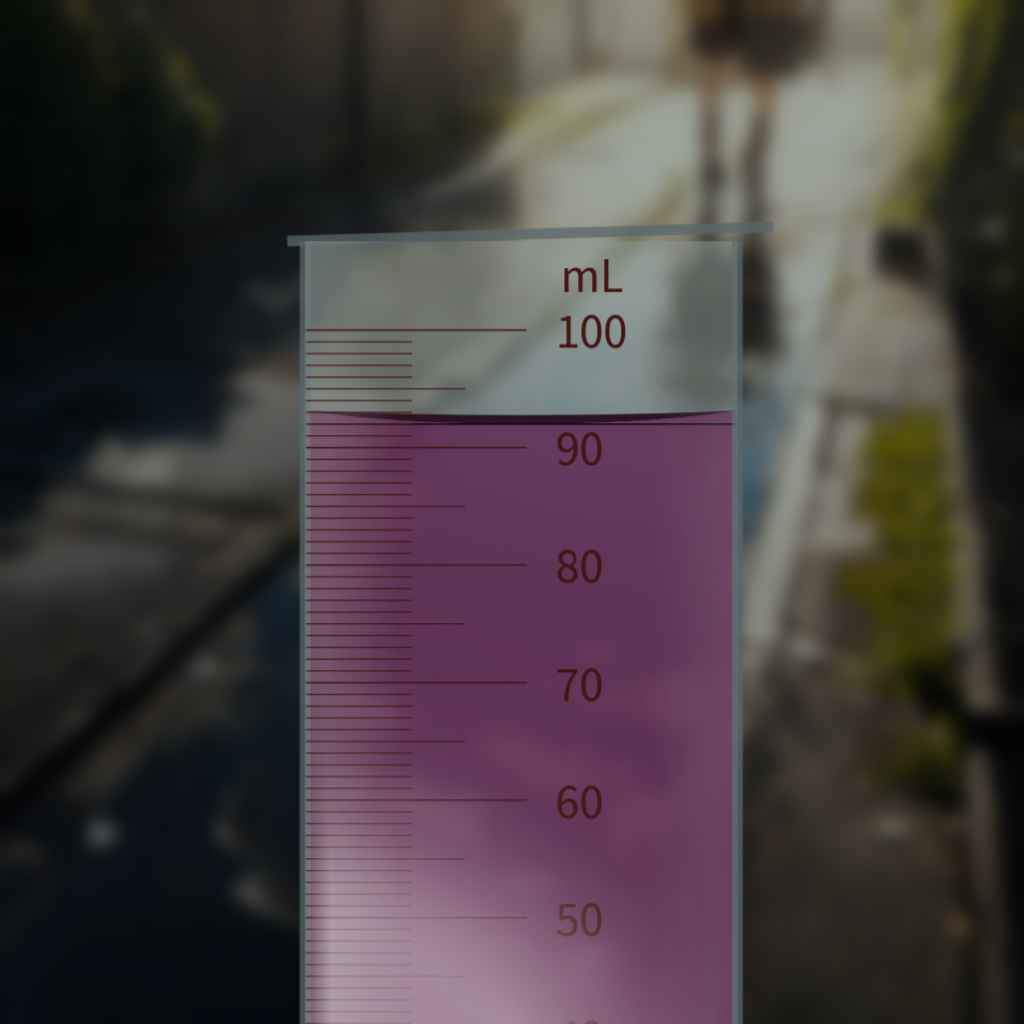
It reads value=92 unit=mL
